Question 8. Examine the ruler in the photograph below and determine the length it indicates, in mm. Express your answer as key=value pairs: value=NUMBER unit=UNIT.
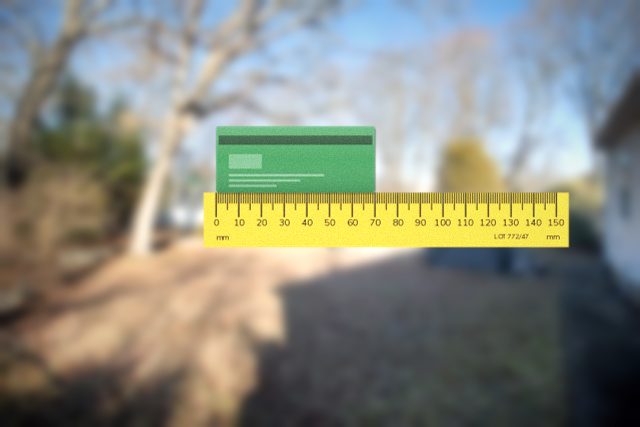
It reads value=70 unit=mm
